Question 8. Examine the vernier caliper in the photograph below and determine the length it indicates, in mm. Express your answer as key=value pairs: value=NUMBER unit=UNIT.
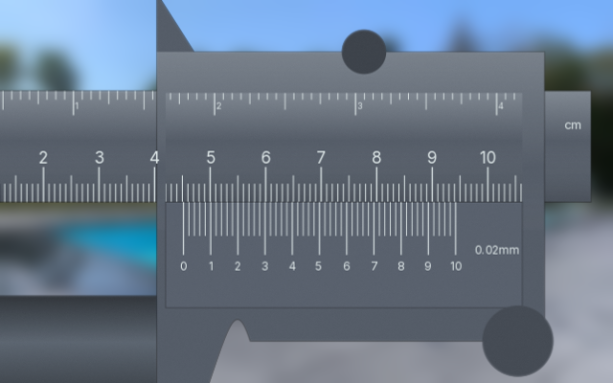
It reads value=45.2 unit=mm
